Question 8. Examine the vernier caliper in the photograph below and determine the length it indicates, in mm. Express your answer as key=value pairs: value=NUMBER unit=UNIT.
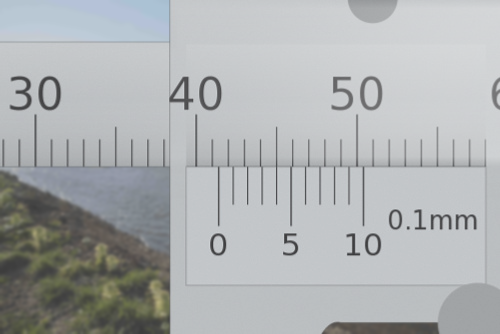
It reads value=41.4 unit=mm
